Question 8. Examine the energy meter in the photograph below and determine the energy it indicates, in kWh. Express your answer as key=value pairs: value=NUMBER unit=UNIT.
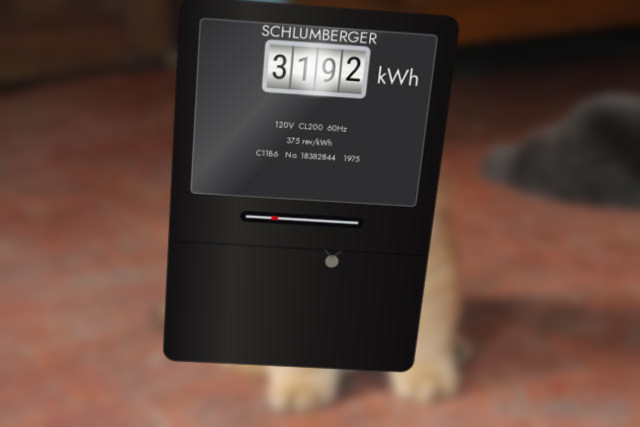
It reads value=3192 unit=kWh
